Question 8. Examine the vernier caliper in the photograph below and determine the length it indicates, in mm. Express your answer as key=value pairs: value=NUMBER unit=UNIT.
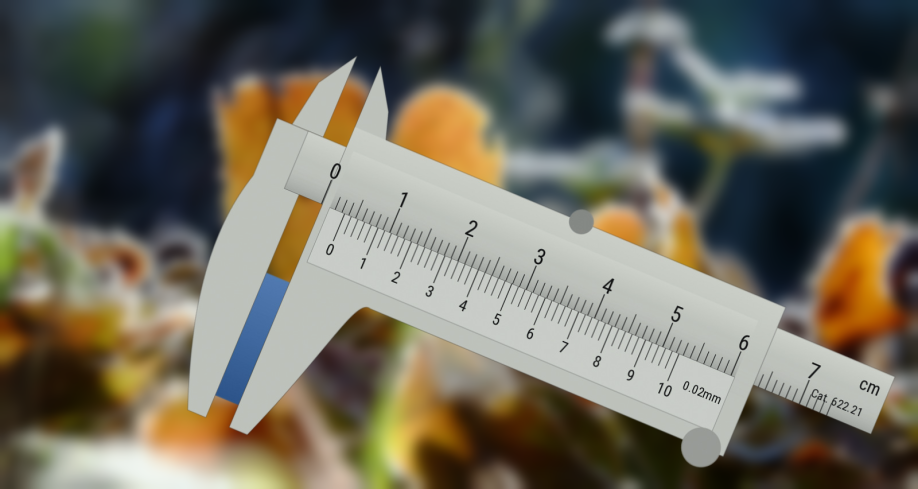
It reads value=3.4 unit=mm
